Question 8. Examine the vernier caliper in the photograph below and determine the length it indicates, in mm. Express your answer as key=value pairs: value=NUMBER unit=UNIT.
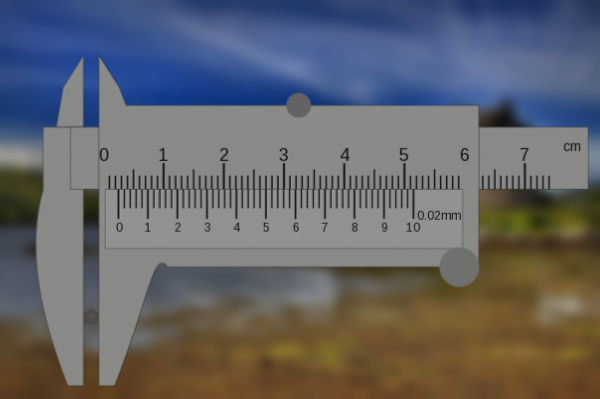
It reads value=2.5 unit=mm
